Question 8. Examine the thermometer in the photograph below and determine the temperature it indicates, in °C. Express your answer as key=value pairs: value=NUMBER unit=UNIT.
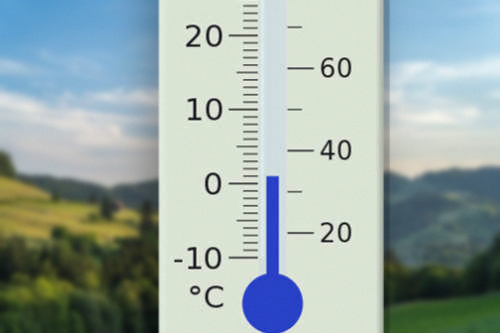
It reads value=1 unit=°C
